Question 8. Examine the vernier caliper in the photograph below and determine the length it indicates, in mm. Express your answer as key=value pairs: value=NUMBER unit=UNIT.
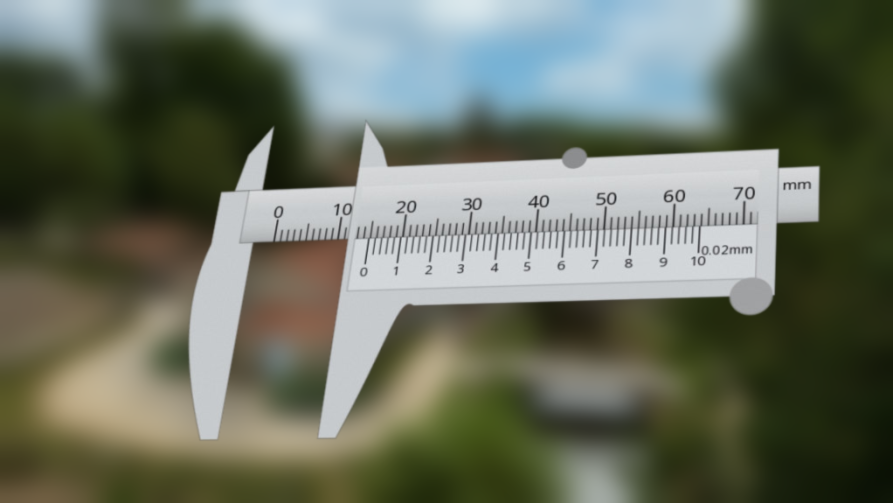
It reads value=14.8 unit=mm
